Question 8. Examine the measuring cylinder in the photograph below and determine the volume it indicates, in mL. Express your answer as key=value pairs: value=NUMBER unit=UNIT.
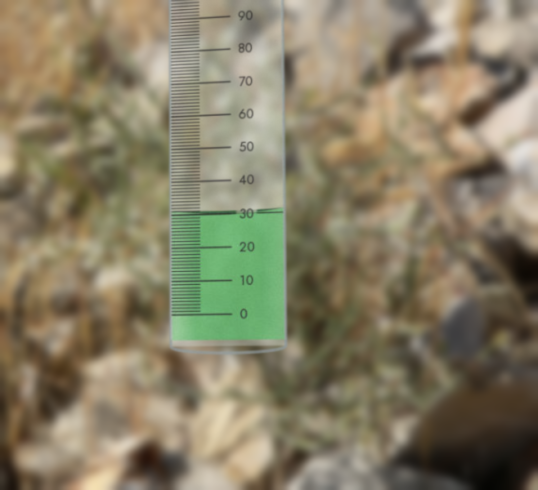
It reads value=30 unit=mL
